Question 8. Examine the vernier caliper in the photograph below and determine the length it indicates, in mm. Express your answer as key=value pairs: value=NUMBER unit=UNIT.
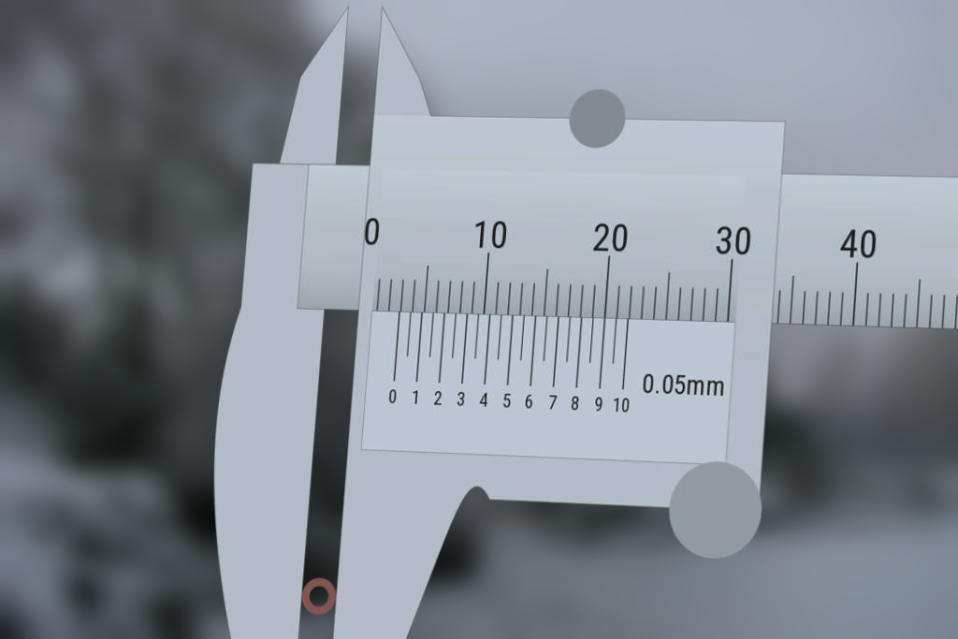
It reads value=2.9 unit=mm
